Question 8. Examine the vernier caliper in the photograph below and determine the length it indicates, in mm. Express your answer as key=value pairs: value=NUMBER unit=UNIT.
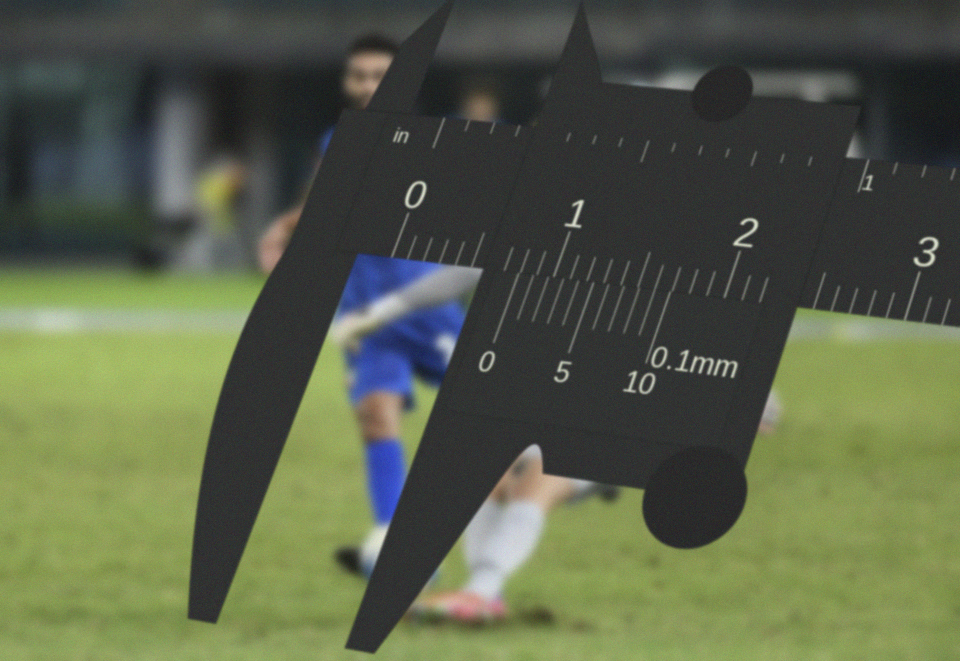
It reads value=7.9 unit=mm
